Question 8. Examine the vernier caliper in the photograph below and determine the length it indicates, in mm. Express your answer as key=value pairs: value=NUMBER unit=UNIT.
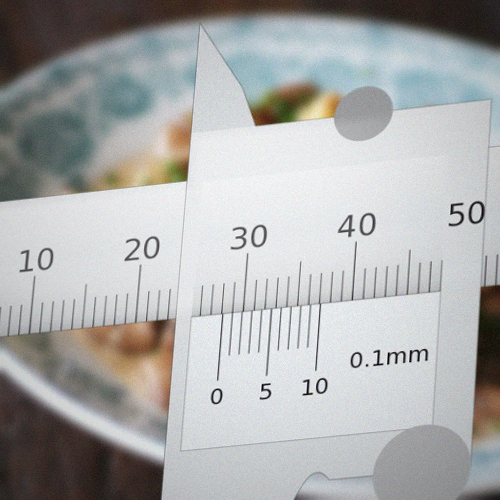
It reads value=28.1 unit=mm
